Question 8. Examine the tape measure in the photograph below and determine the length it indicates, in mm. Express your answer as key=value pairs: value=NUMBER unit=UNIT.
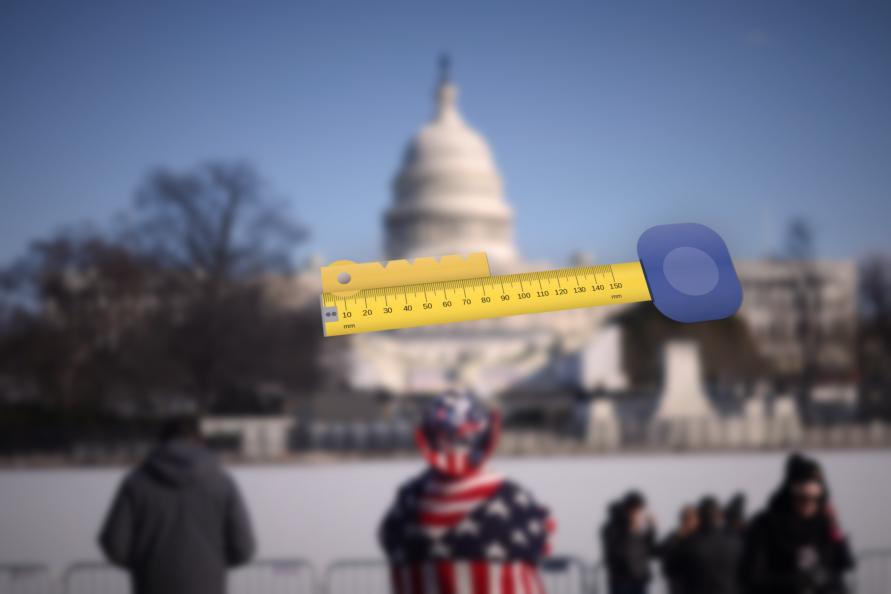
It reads value=85 unit=mm
